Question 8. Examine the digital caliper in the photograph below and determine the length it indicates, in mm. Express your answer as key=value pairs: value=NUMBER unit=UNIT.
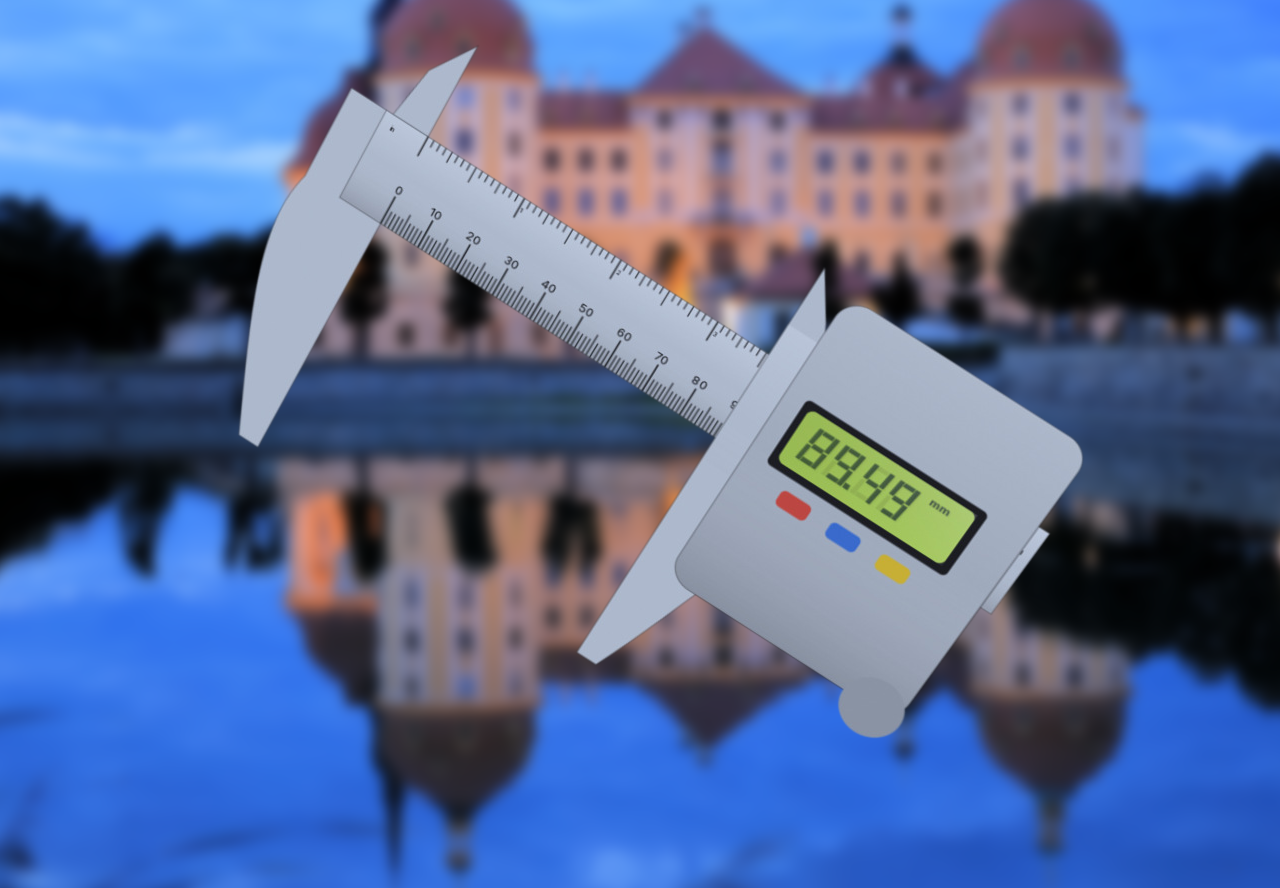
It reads value=89.49 unit=mm
